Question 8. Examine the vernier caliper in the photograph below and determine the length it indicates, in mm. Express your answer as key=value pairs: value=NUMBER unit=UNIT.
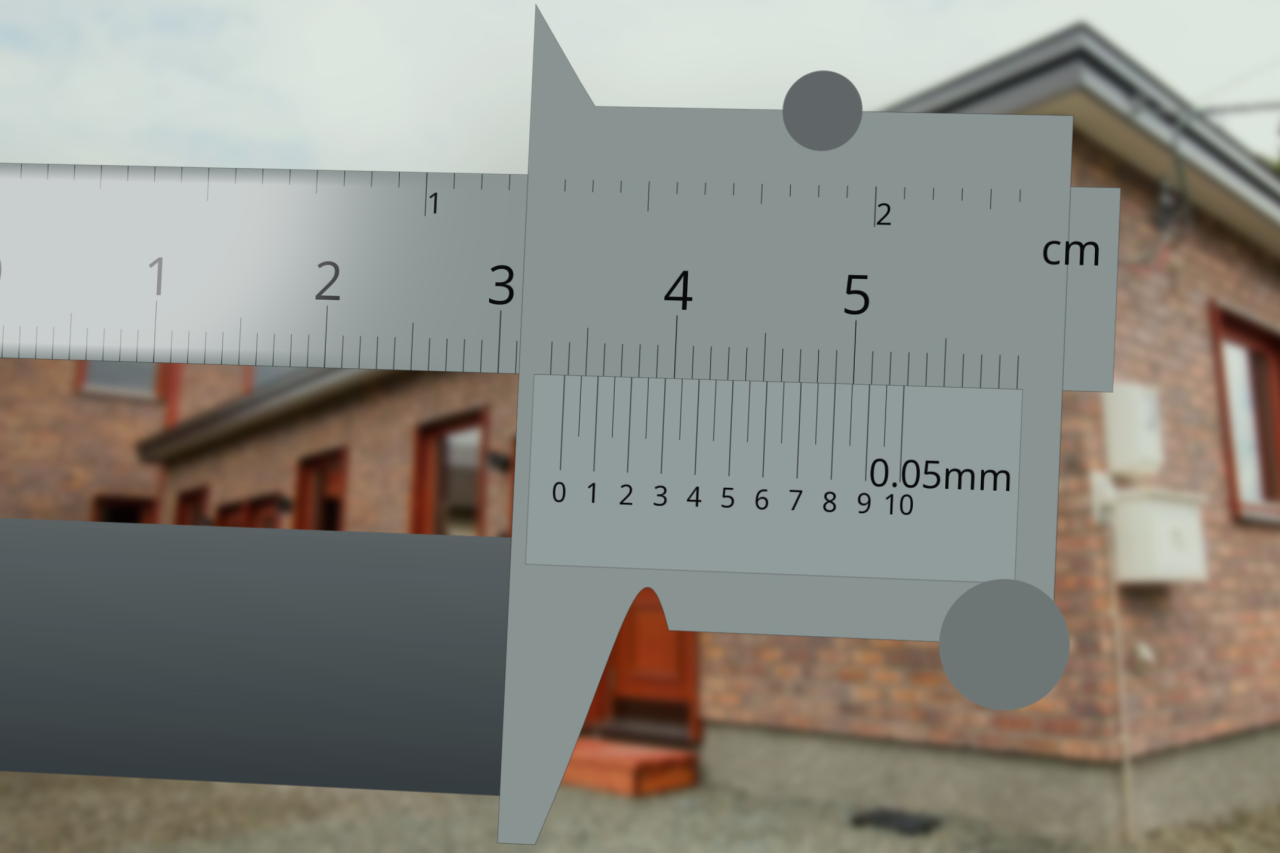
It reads value=33.8 unit=mm
